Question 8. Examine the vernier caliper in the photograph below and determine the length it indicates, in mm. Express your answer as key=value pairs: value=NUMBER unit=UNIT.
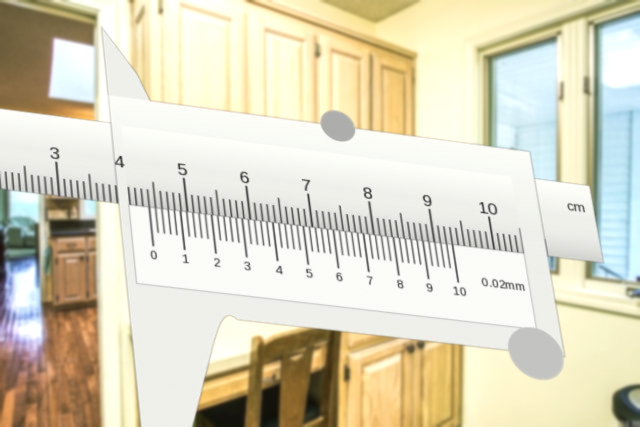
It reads value=44.0 unit=mm
